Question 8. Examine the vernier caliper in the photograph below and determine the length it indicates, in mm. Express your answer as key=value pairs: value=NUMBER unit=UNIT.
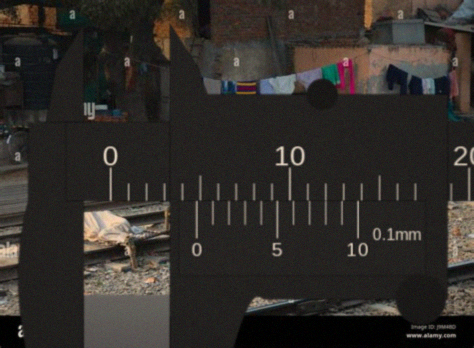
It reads value=4.8 unit=mm
